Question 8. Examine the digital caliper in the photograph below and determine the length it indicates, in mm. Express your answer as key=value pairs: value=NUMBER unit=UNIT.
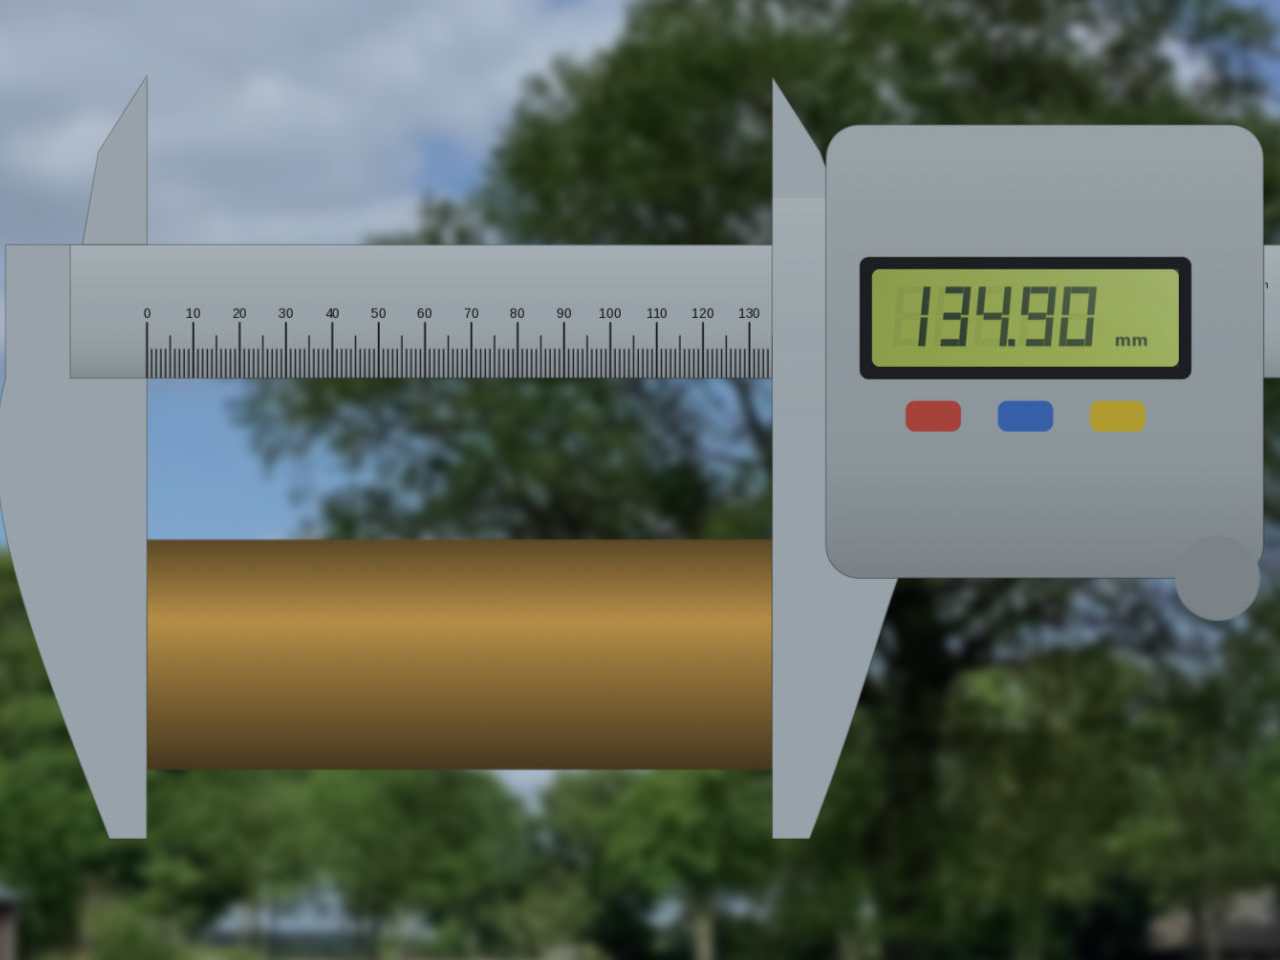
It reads value=134.90 unit=mm
